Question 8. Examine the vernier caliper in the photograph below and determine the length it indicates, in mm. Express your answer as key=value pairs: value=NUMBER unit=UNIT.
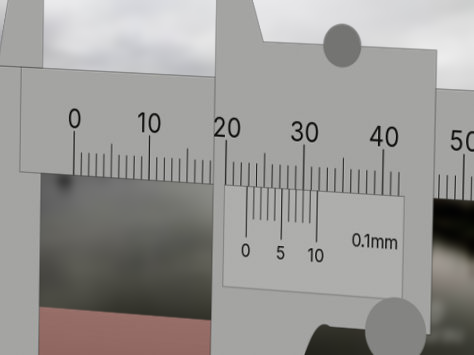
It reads value=22.8 unit=mm
